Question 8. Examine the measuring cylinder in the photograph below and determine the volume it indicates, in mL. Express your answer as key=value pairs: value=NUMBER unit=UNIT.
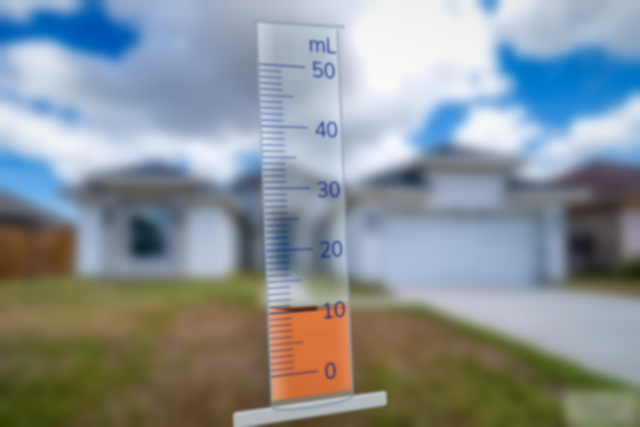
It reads value=10 unit=mL
